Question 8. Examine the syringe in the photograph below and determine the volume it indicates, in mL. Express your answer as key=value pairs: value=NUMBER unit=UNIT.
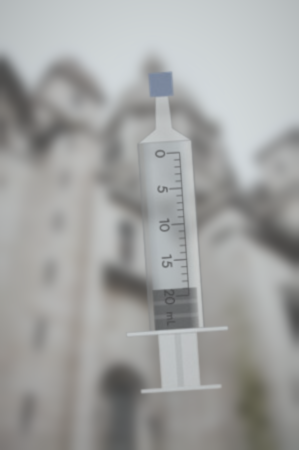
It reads value=19 unit=mL
